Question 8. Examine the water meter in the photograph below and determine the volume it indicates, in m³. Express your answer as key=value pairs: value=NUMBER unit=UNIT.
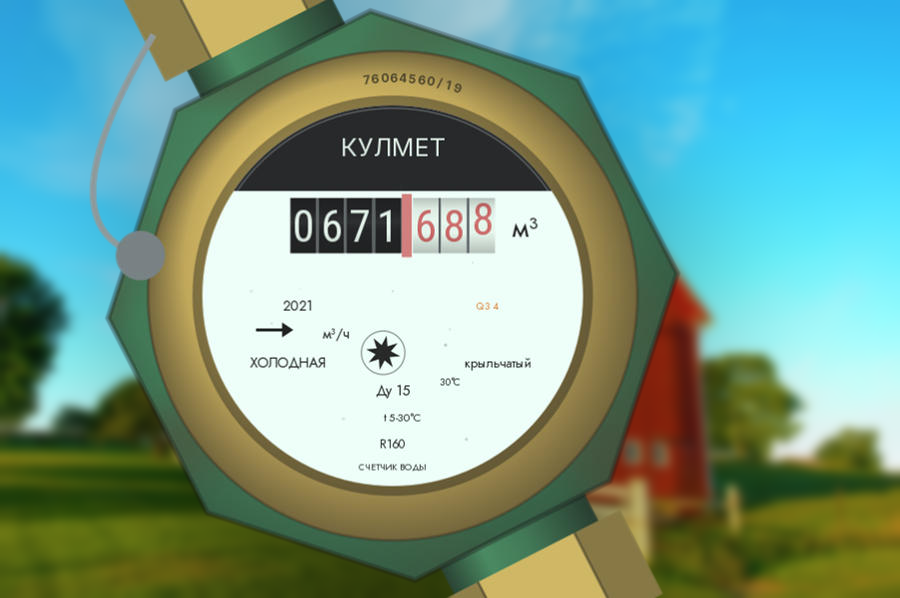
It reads value=671.688 unit=m³
